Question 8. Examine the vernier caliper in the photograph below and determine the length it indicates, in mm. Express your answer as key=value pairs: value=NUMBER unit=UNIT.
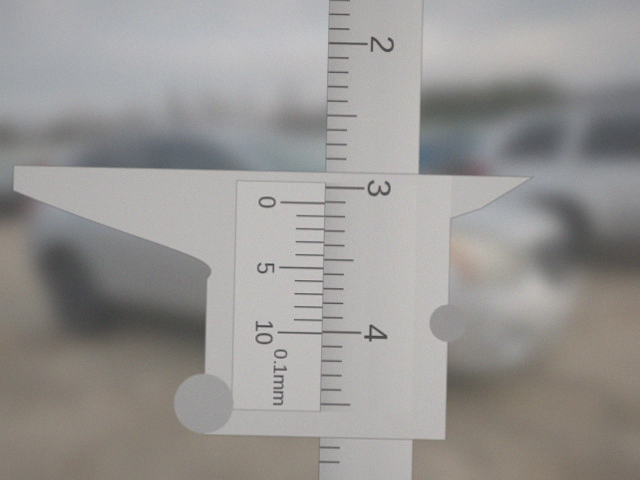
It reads value=31.1 unit=mm
